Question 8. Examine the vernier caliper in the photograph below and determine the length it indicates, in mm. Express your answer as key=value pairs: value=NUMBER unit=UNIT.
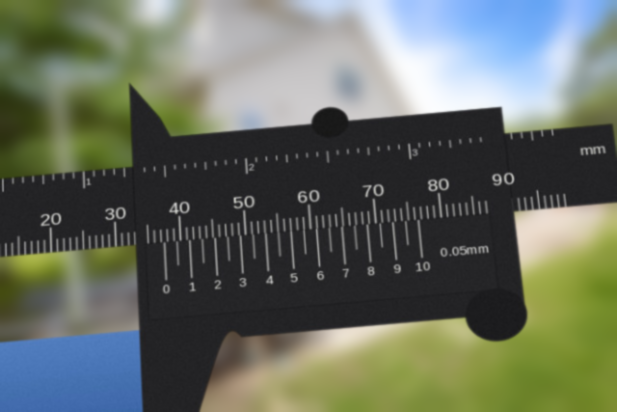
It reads value=37.5 unit=mm
